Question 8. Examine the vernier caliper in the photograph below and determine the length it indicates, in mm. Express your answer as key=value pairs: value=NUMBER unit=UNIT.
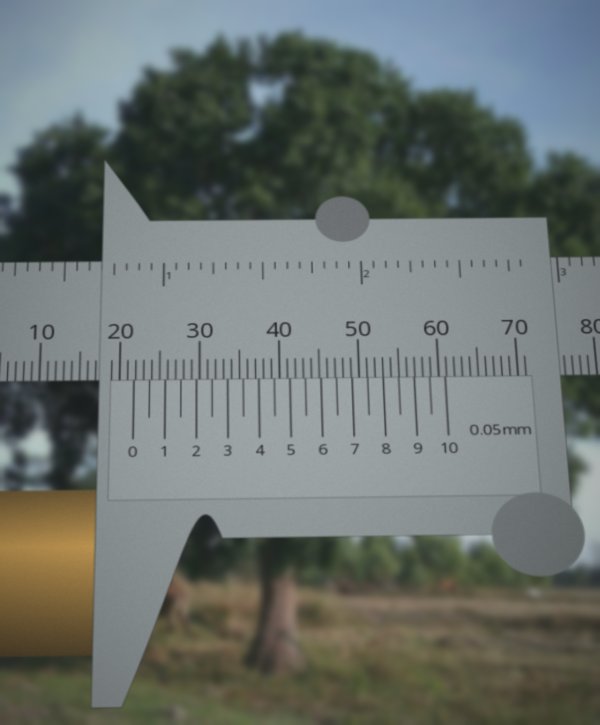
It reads value=21.8 unit=mm
